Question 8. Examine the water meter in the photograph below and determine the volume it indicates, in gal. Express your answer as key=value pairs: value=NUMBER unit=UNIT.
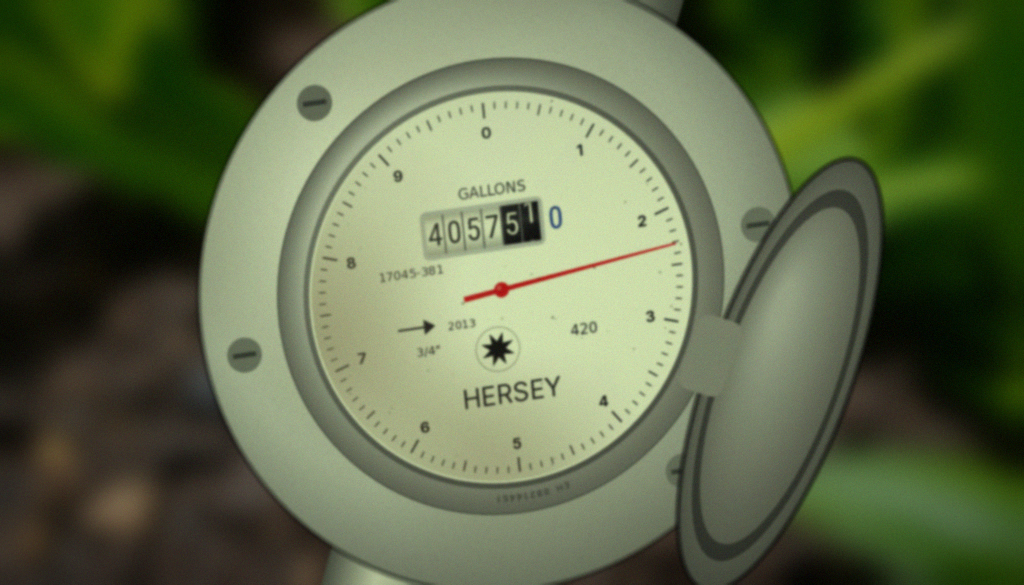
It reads value=4057512.3 unit=gal
